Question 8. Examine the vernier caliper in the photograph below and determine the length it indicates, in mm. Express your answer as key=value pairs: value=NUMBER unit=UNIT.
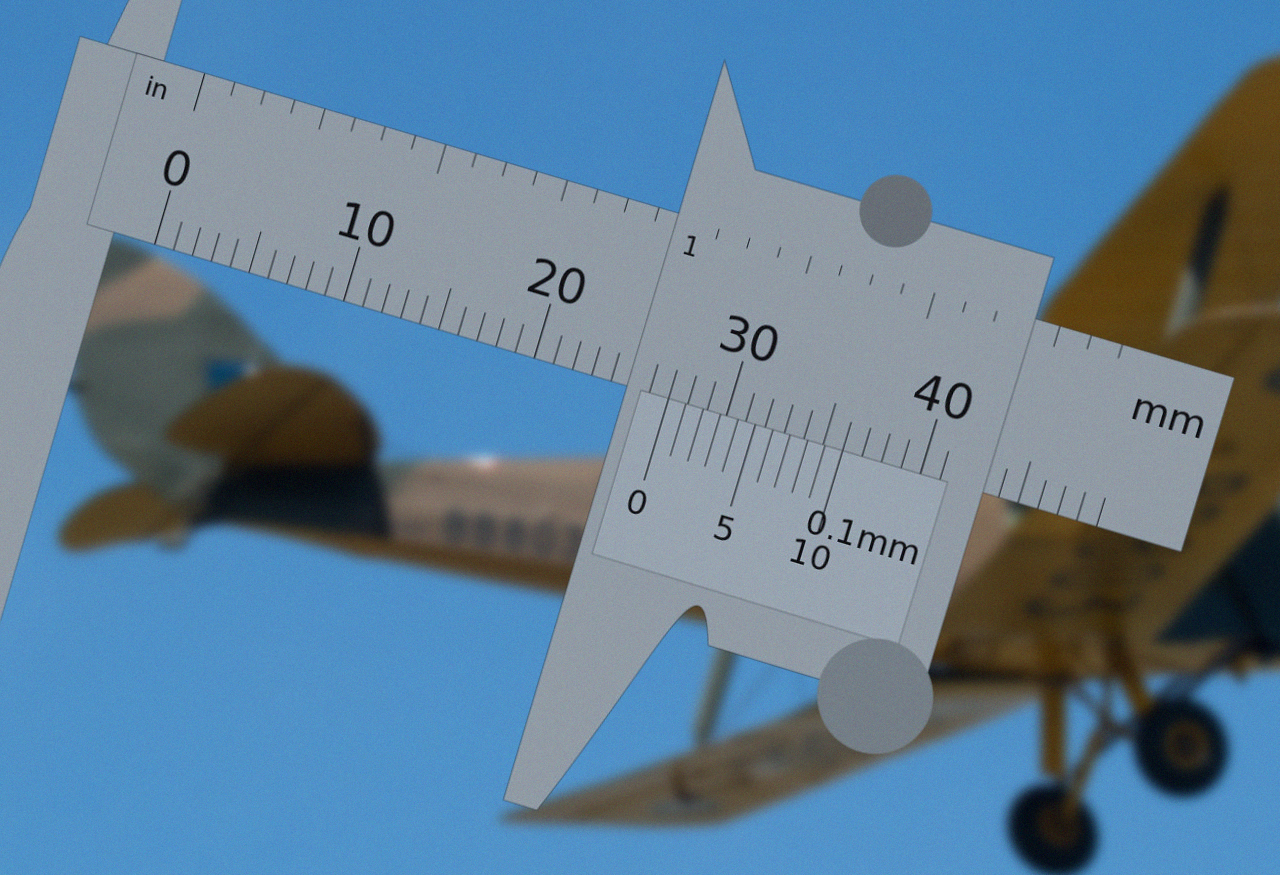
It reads value=27.0 unit=mm
